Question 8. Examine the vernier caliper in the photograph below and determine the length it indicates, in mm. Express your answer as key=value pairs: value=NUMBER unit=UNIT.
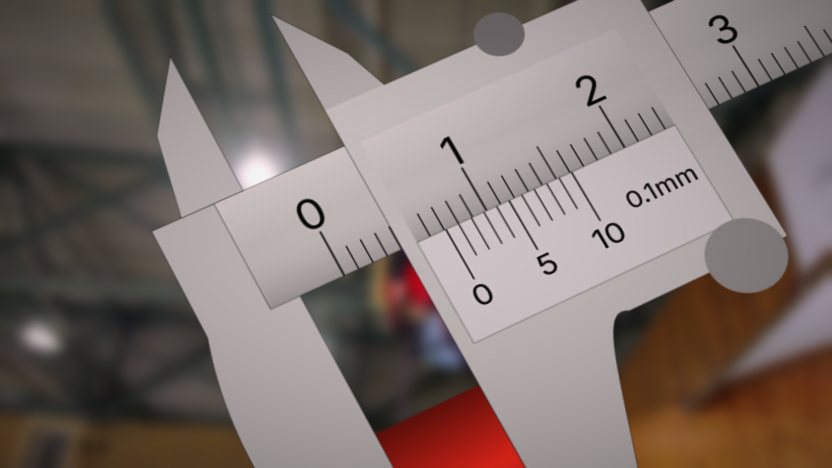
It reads value=7.1 unit=mm
